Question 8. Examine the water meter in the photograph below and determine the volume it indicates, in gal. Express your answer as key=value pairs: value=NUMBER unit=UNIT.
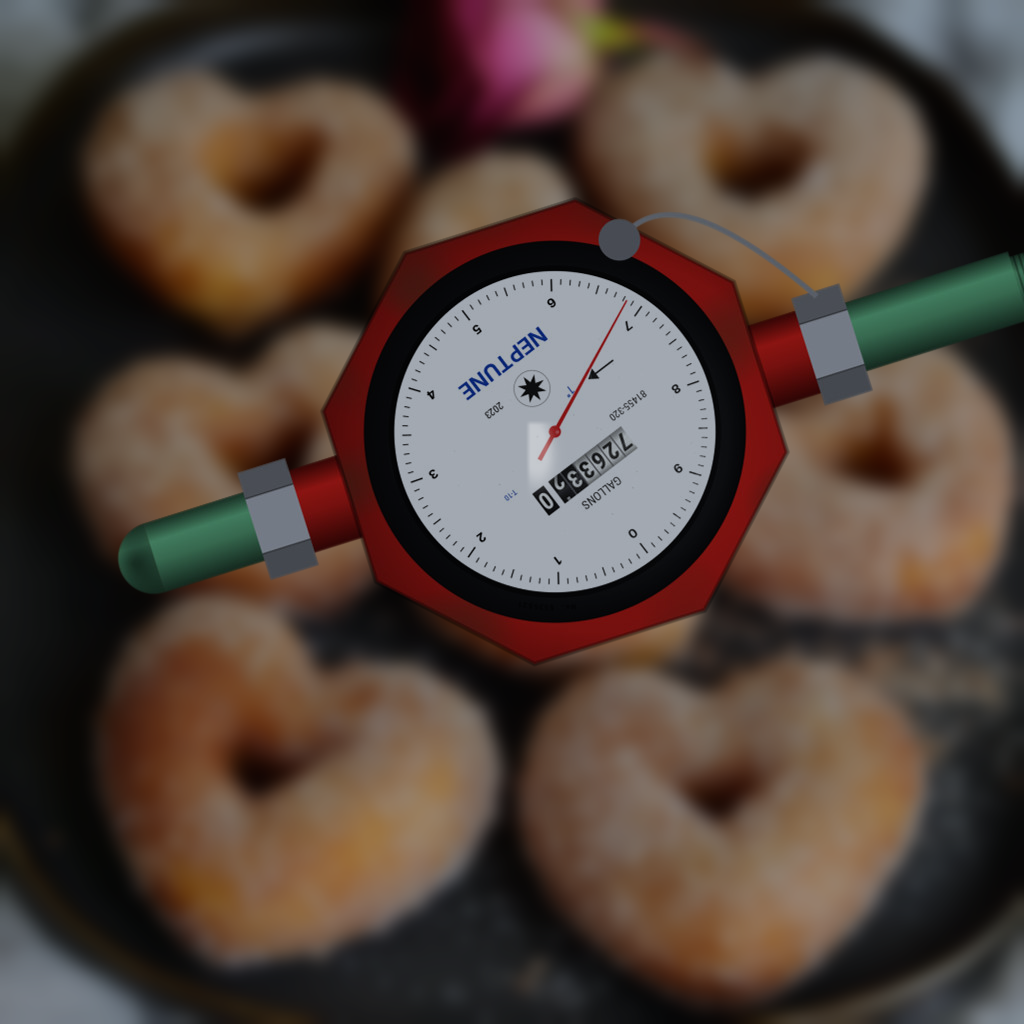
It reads value=7263316.8 unit=gal
